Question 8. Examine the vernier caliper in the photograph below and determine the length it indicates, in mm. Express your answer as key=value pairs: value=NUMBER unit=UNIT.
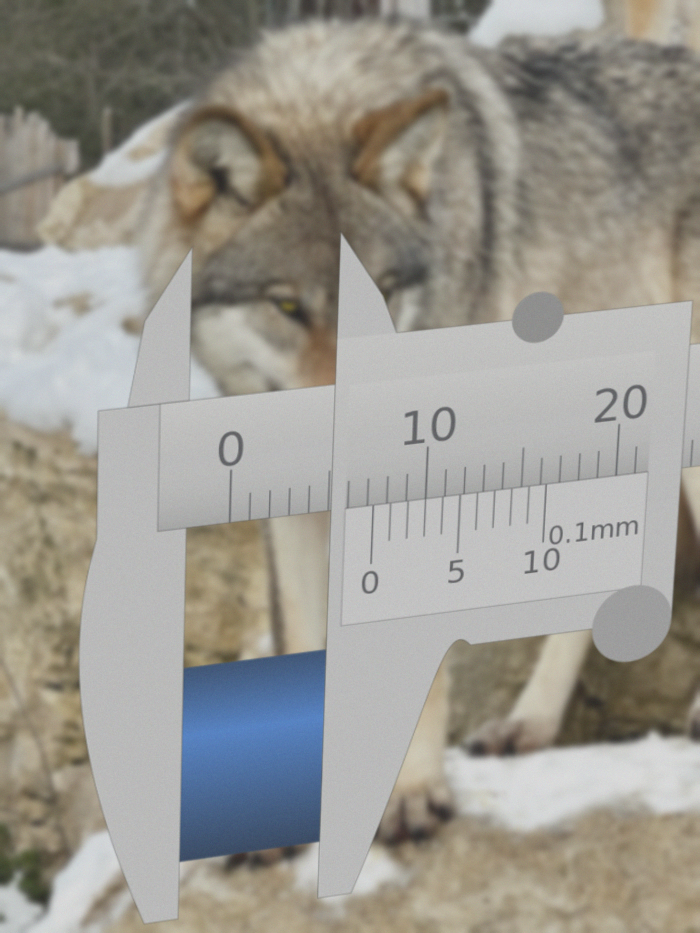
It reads value=7.3 unit=mm
